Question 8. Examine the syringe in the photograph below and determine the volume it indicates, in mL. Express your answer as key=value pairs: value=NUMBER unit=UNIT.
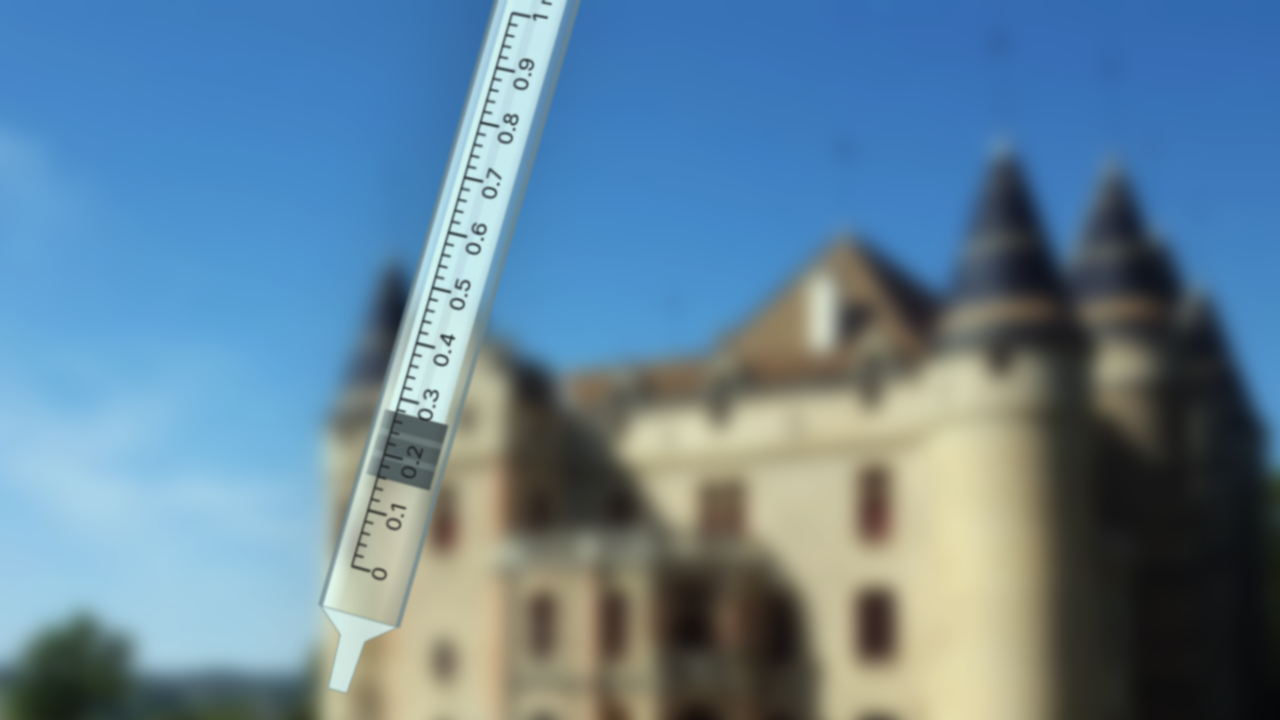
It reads value=0.16 unit=mL
